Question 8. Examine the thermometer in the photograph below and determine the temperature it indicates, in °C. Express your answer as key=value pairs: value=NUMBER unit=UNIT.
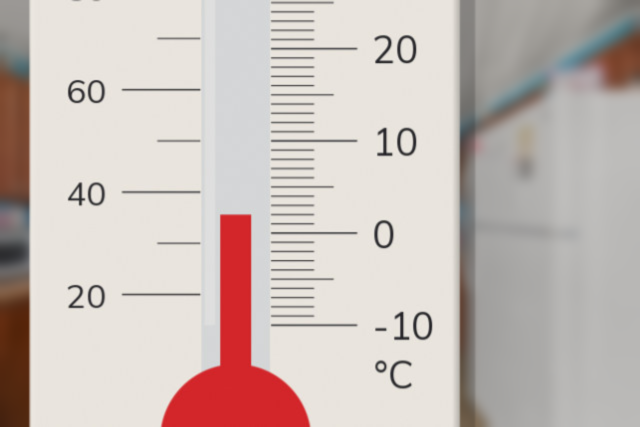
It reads value=2 unit=°C
